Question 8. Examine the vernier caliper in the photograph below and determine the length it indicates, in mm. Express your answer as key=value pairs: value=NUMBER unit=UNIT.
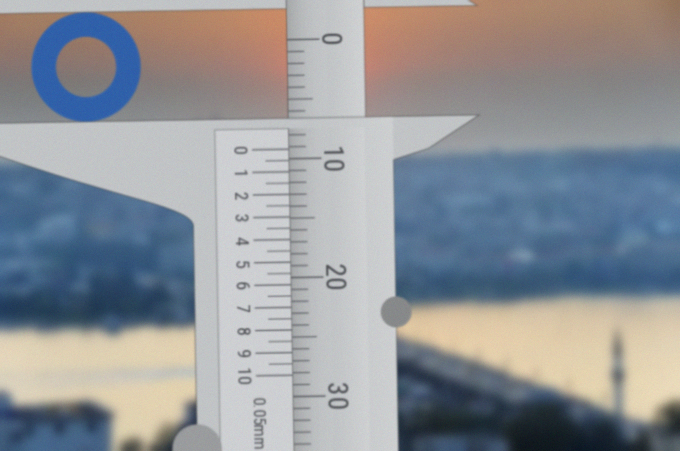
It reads value=9.2 unit=mm
